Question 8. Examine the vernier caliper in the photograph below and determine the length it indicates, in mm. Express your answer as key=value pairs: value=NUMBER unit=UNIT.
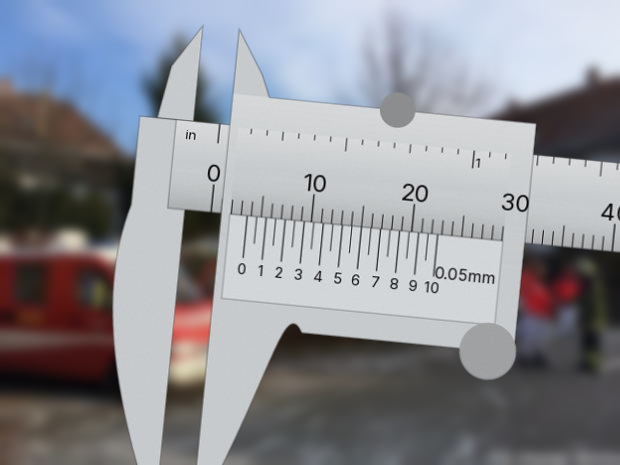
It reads value=3.6 unit=mm
